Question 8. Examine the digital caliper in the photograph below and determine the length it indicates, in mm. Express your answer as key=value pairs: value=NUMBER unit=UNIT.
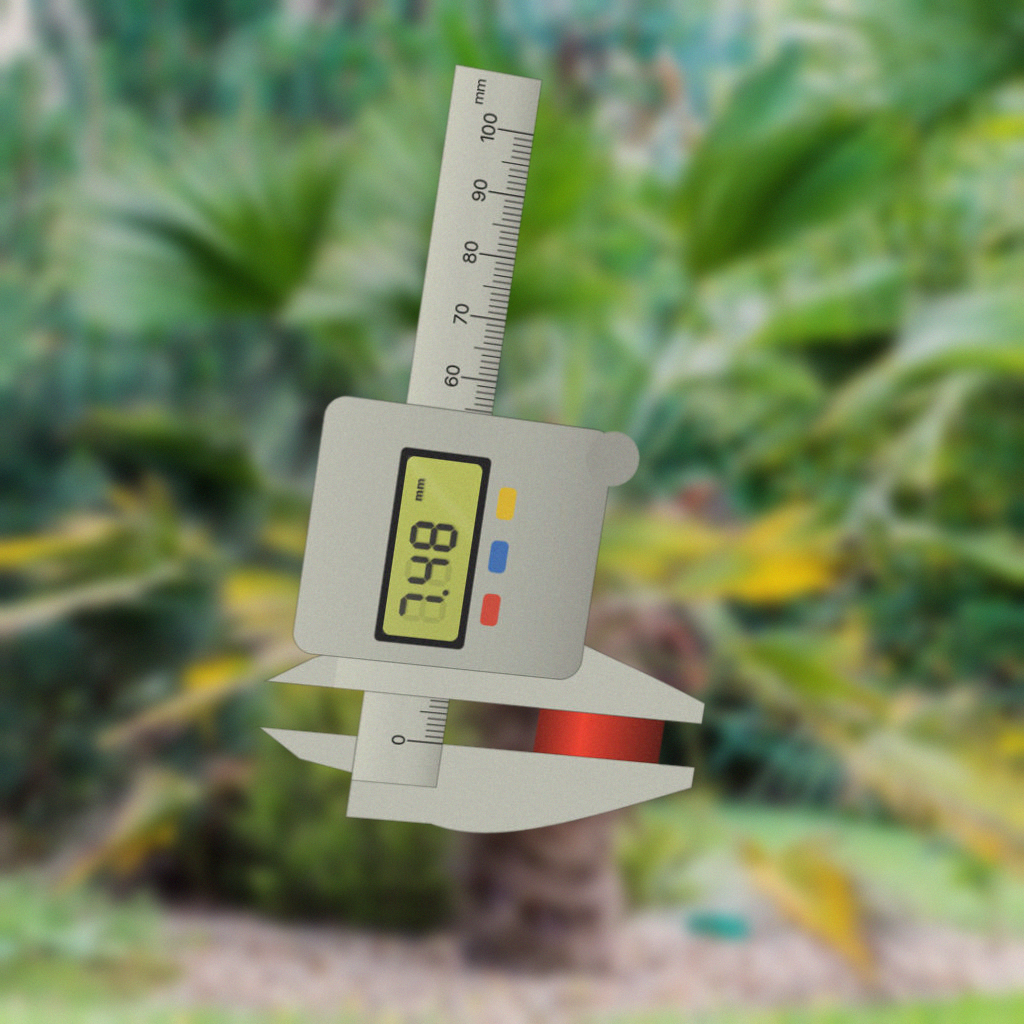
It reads value=7.48 unit=mm
